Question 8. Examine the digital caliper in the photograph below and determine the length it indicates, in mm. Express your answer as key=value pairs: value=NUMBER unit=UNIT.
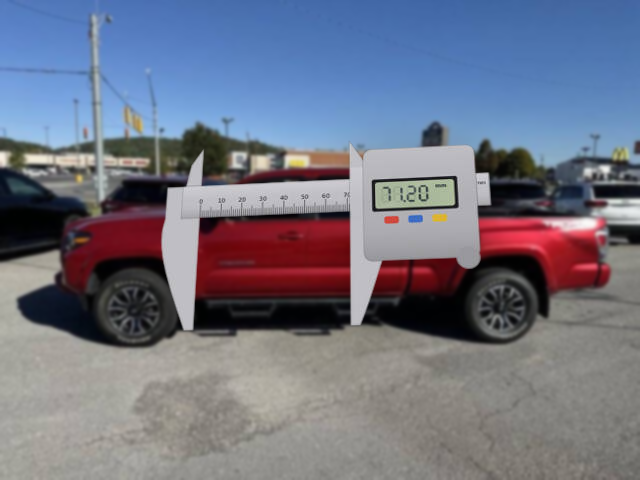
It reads value=71.20 unit=mm
